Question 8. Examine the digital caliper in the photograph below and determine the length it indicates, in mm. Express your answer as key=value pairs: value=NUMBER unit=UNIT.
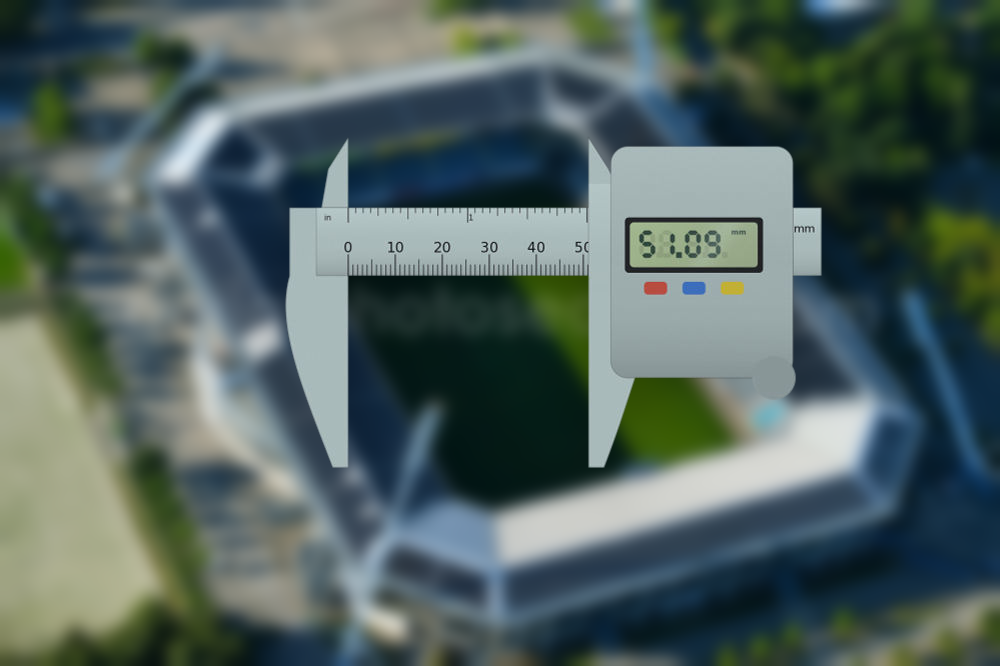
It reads value=51.09 unit=mm
